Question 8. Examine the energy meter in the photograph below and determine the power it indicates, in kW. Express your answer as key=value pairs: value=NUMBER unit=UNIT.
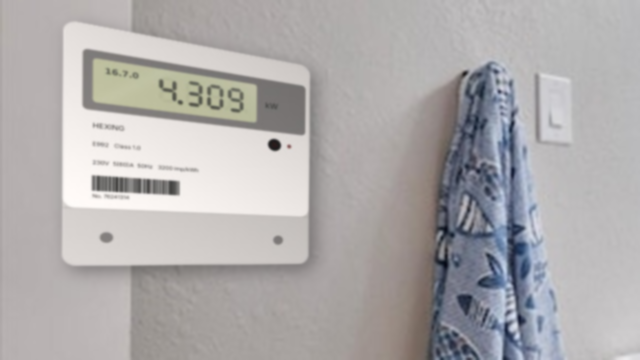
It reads value=4.309 unit=kW
